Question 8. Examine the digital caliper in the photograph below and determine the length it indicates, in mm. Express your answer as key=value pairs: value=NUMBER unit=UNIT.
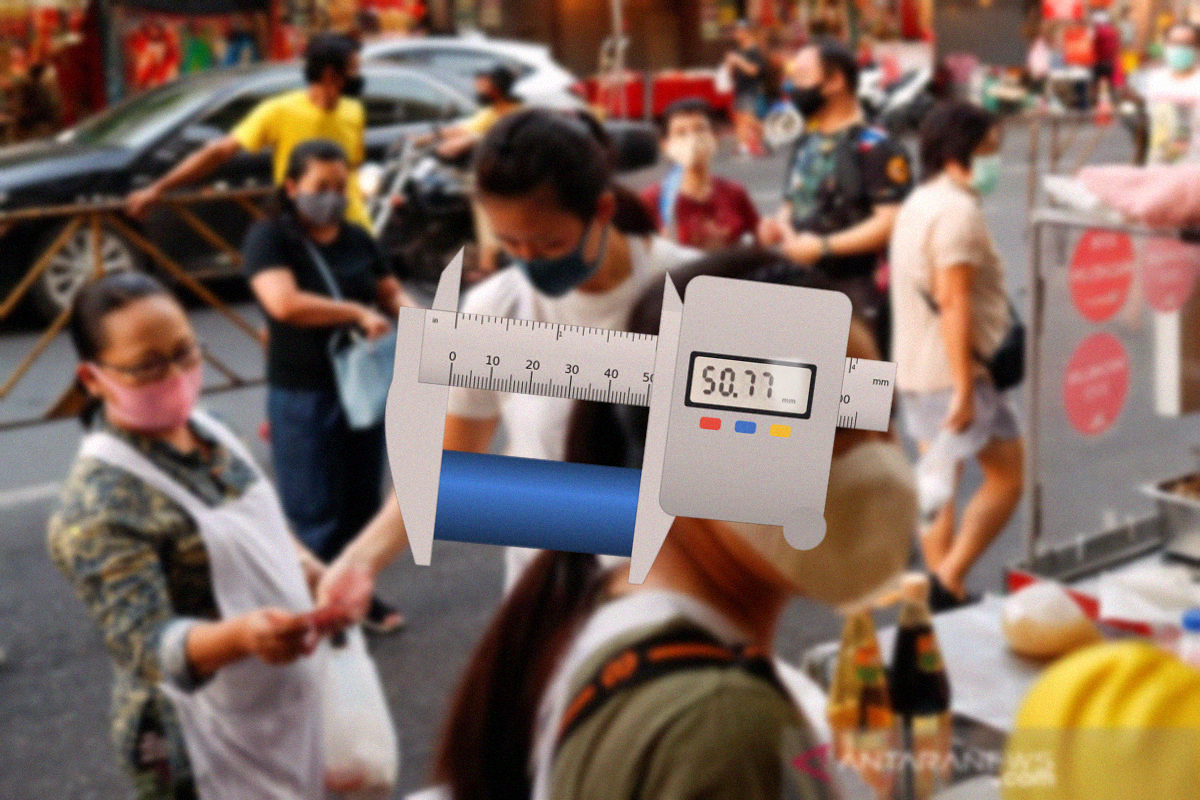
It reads value=50.77 unit=mm
